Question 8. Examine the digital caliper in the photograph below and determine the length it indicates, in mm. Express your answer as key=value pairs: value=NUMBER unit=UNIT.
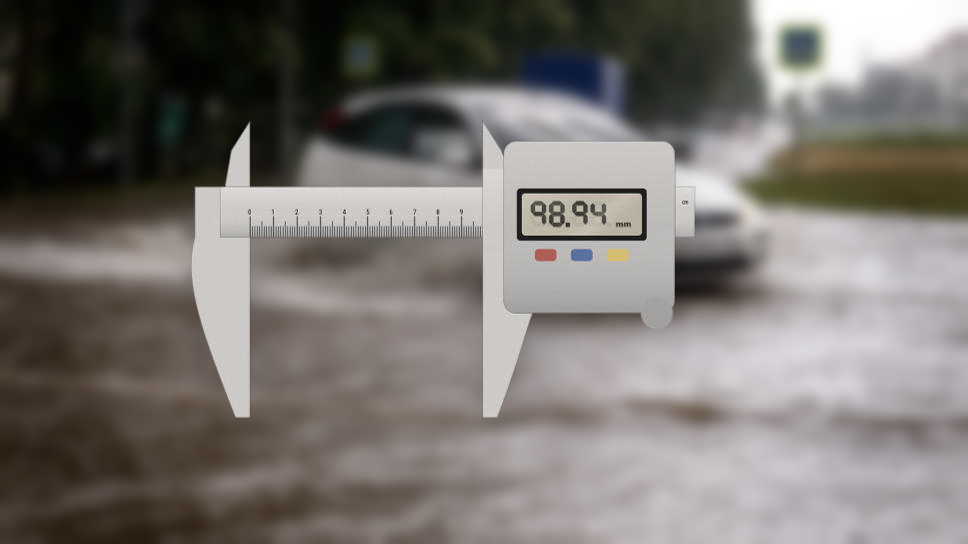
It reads value=98.94 unit=mm
